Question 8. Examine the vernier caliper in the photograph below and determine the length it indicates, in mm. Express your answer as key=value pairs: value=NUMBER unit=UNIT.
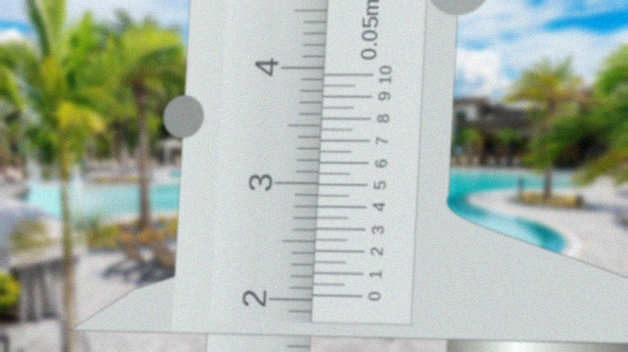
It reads value=20.4 unit=mm
